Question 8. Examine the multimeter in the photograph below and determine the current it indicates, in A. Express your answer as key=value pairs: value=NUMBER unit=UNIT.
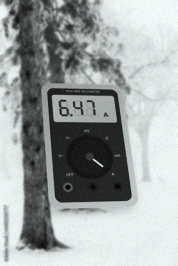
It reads value=6.47 unit=A
